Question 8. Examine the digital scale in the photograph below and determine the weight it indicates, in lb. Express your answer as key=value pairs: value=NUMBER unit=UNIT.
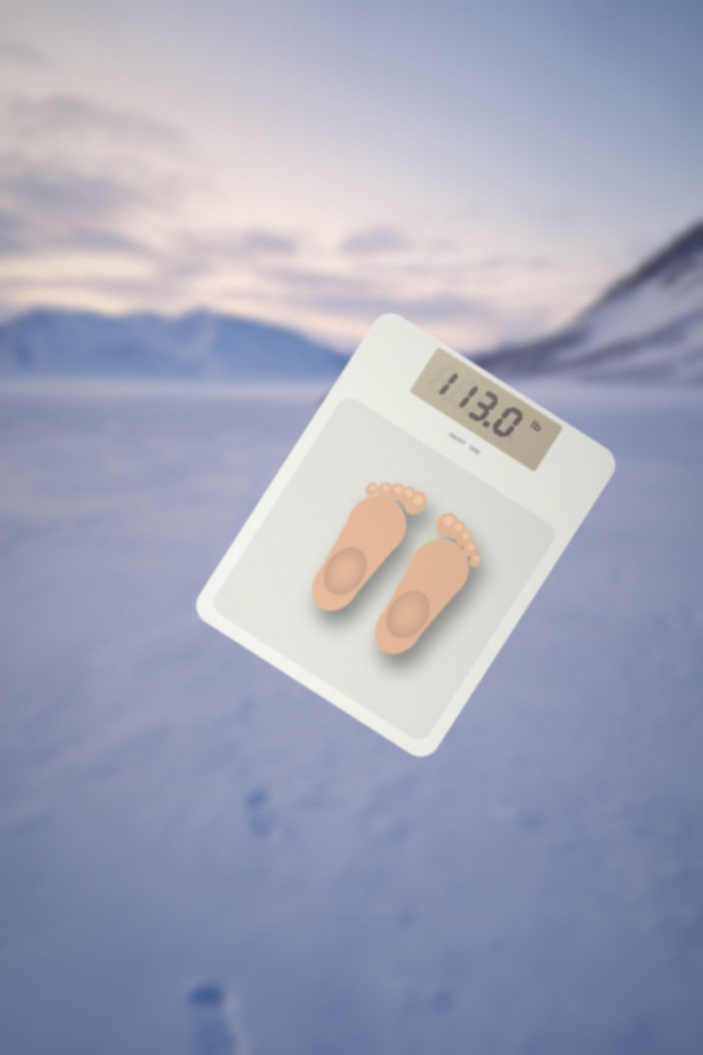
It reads value=113.0 unit=lb
